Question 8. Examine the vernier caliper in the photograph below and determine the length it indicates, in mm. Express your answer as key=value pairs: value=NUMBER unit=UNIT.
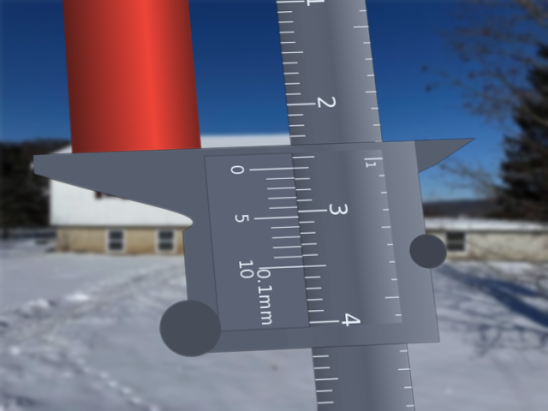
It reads value=26.0 unit=mm
